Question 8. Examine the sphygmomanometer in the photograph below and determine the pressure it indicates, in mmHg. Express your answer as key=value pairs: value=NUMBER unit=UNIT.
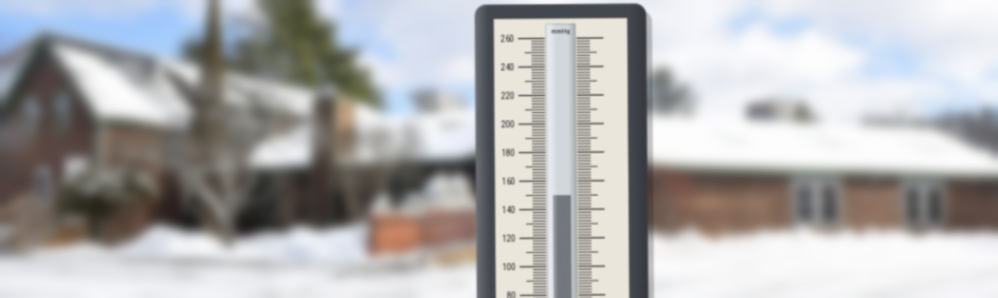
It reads value=150 unit=mmHg
